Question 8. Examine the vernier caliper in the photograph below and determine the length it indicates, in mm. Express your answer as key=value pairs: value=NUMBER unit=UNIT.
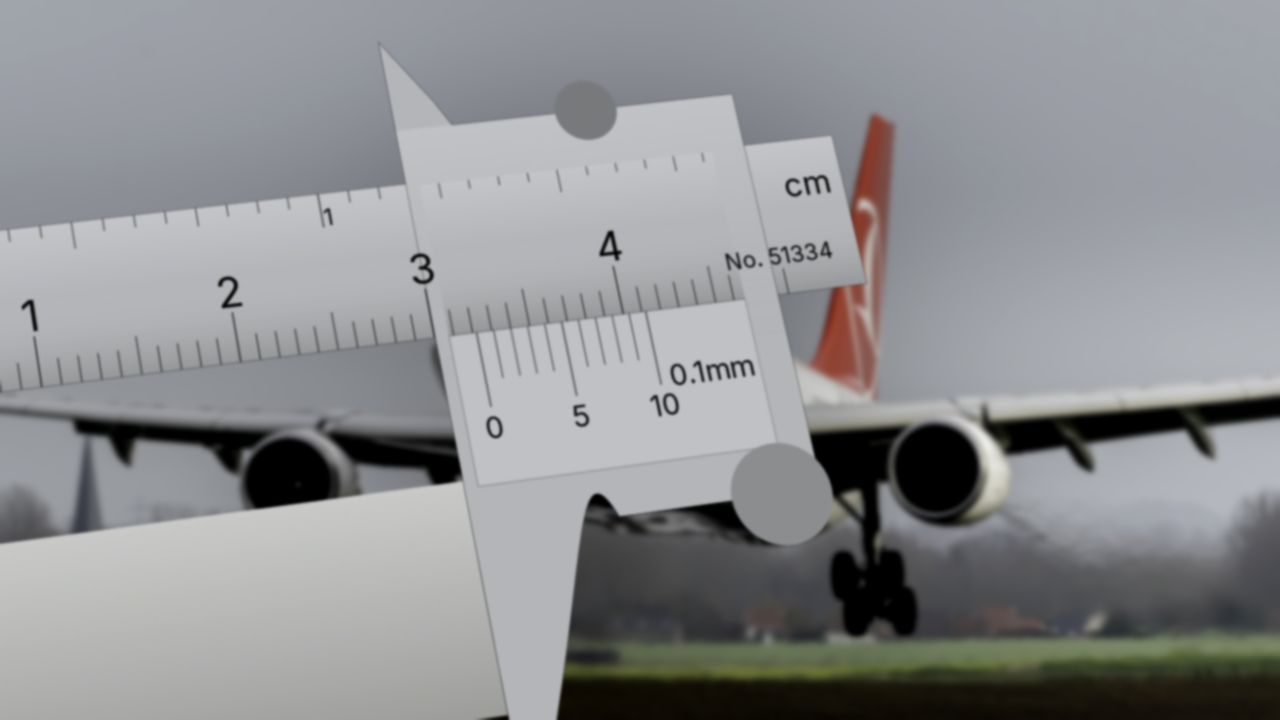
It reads value=32.2 unit=mm
